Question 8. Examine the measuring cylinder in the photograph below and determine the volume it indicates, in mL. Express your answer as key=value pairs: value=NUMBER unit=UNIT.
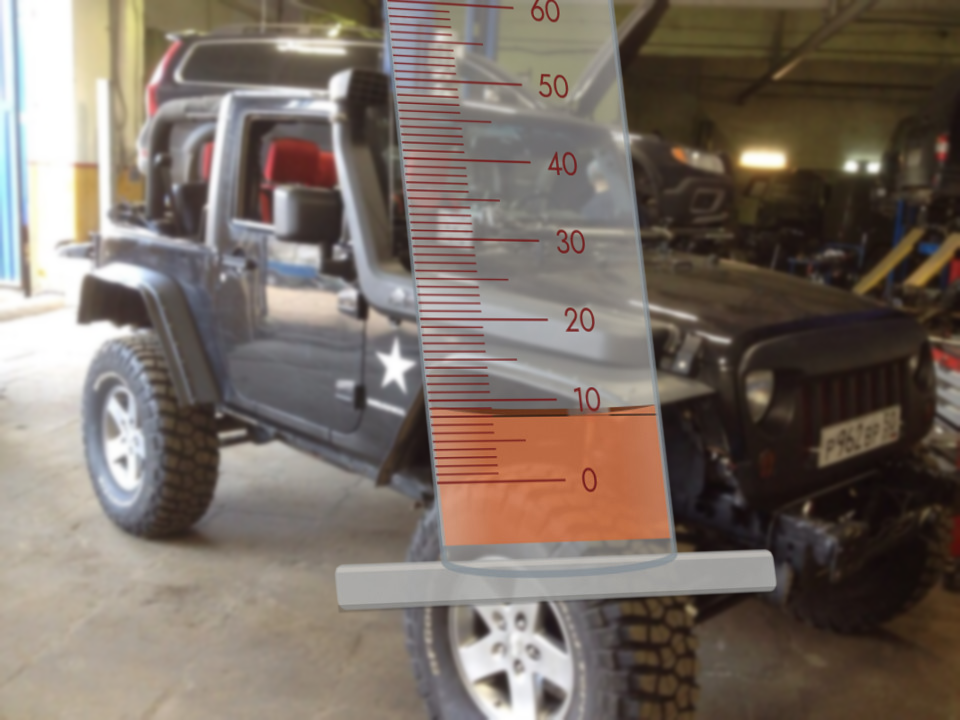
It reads value=8 unit=mL
